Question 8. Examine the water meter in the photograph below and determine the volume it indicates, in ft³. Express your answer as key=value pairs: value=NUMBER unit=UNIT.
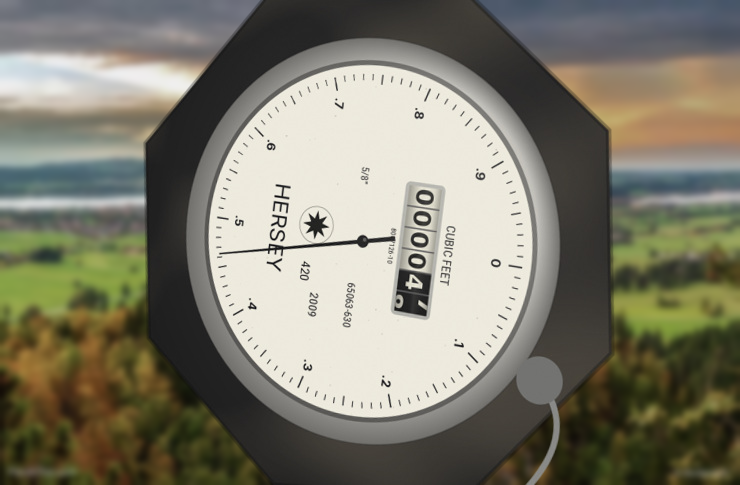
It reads value=47.46 unit=ft³
